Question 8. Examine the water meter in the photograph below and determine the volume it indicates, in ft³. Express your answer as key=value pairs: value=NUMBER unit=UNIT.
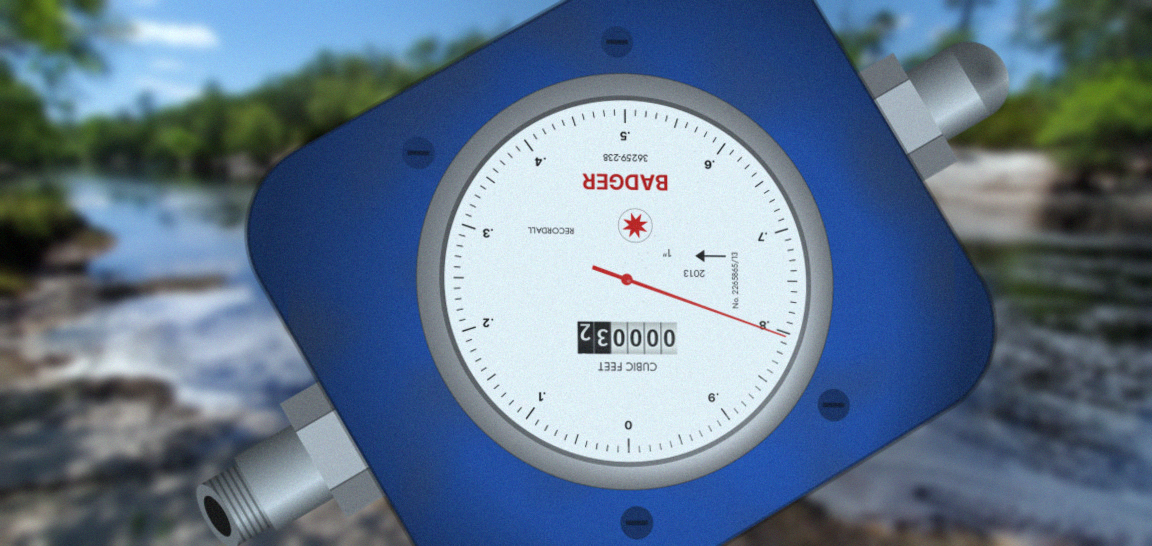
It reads value=31.80 unit=ft³
